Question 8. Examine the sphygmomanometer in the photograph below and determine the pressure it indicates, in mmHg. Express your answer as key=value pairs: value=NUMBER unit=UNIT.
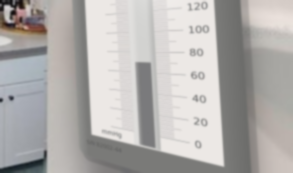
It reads value=70 unit=mmHg
